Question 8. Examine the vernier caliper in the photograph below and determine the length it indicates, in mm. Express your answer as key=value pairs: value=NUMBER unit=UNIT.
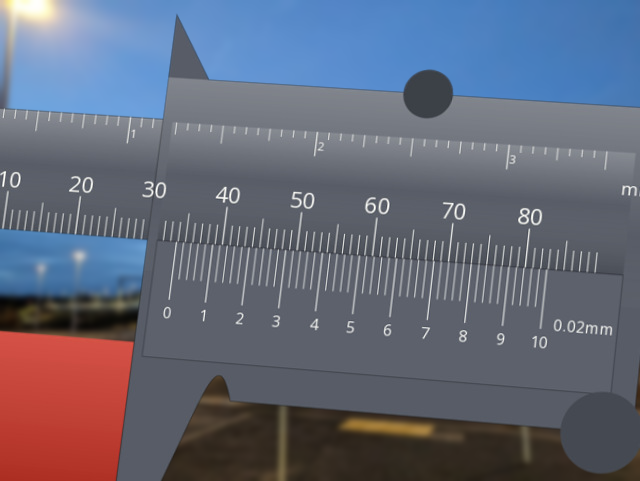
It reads value=33.8 unit=mm
